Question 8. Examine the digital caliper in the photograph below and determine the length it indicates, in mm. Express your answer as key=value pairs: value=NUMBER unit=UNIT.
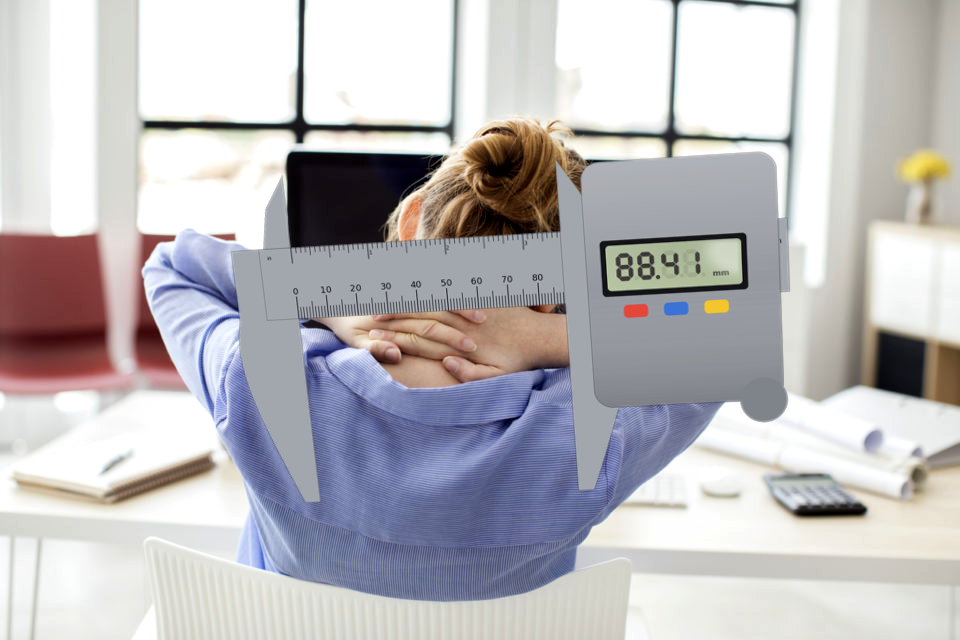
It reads value=88.41 unit=mm
